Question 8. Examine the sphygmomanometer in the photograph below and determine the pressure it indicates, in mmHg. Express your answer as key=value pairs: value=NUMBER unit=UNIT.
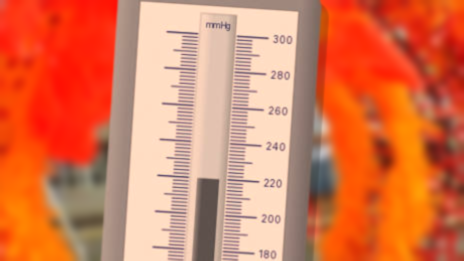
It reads value=220 unit=mmHg
